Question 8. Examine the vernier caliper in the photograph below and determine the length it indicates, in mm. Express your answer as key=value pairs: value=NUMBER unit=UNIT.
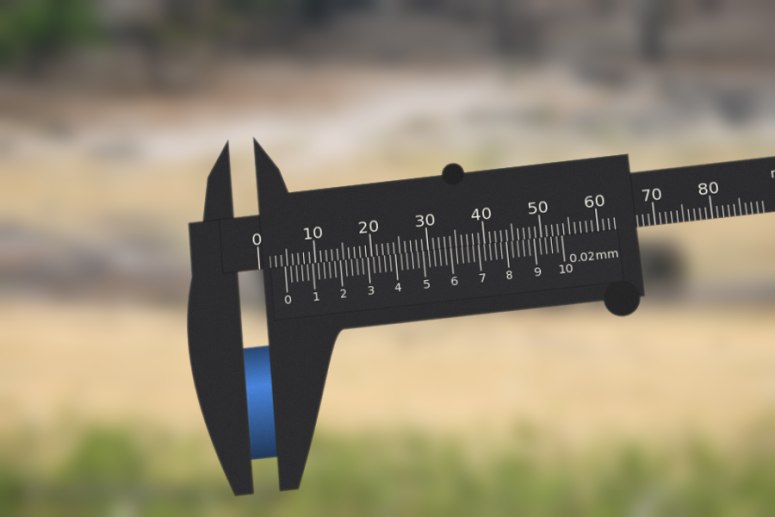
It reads value=4.6 unit=mm
